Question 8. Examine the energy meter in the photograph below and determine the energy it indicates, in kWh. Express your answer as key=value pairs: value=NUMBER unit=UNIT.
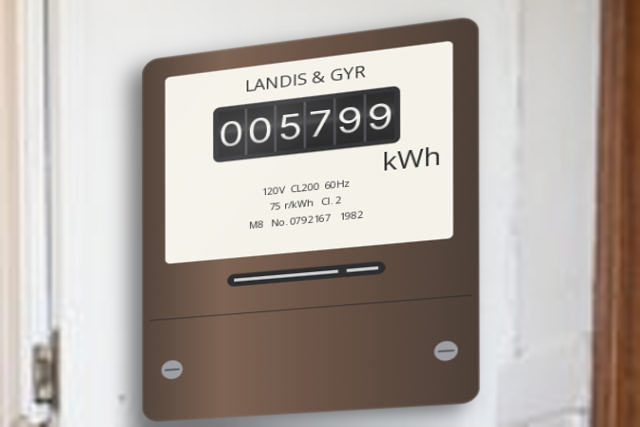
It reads value=5799 unit=kWh
